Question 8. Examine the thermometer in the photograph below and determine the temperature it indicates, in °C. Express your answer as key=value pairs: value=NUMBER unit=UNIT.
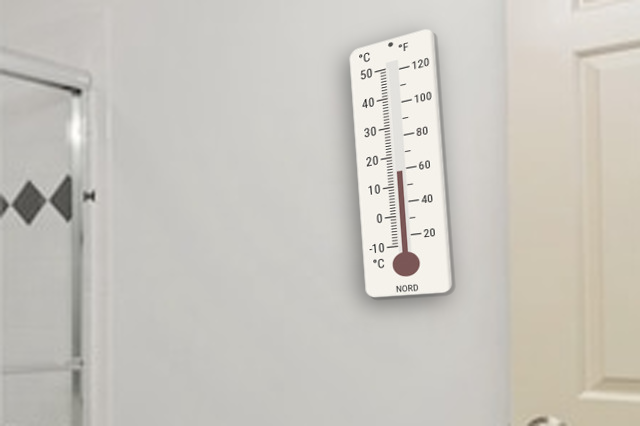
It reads value=15 unit=°C
